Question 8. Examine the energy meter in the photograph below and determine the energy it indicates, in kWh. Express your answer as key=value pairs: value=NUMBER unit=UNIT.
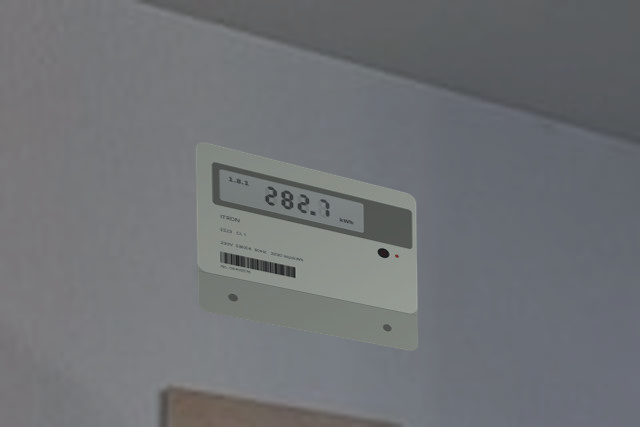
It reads value=282.7 unit=kWh
